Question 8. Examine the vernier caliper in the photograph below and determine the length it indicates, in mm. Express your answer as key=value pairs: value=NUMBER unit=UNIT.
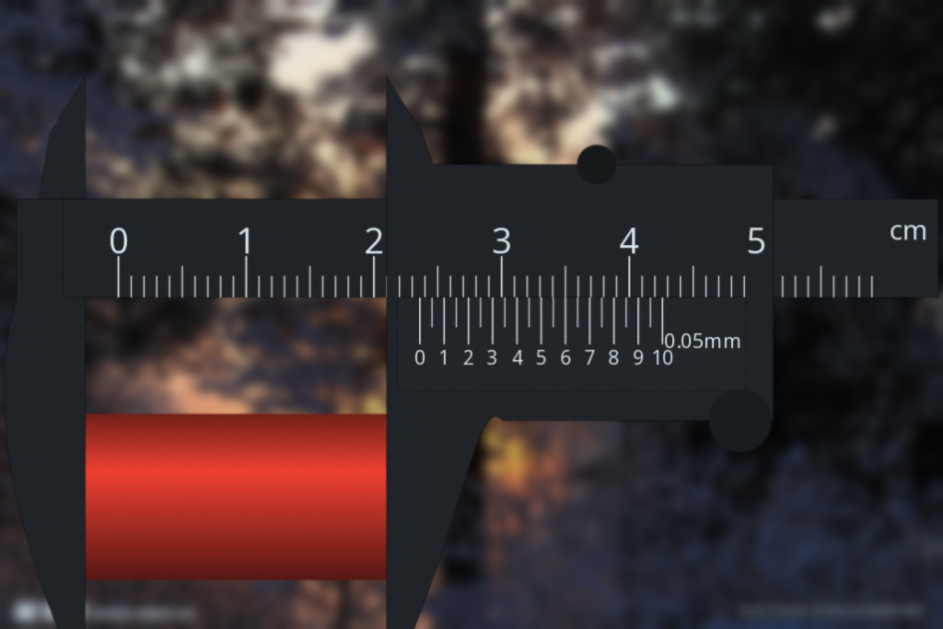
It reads value=23.6 unit=mm
